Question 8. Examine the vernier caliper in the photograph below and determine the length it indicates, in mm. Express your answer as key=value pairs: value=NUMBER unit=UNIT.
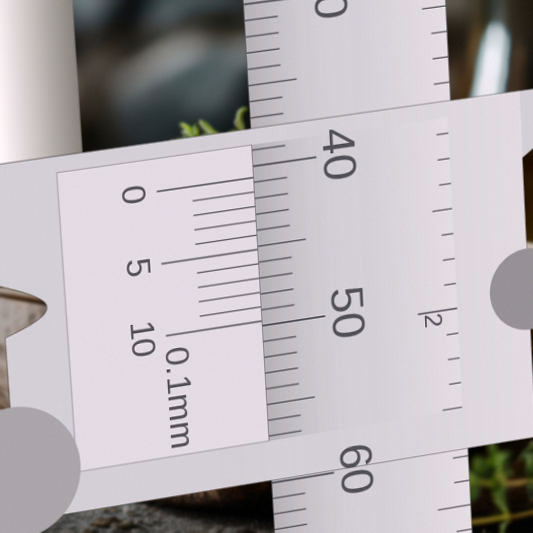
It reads value=40.7 unit=mm
